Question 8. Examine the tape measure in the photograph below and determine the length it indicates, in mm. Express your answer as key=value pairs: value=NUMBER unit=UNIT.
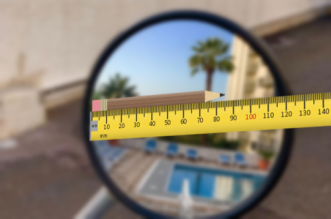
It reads value=85 unit=mm
